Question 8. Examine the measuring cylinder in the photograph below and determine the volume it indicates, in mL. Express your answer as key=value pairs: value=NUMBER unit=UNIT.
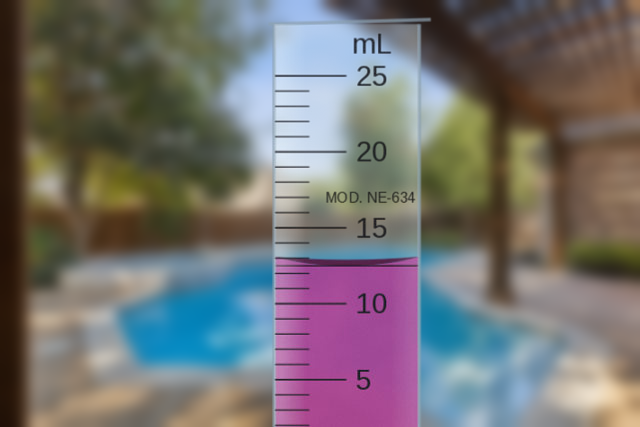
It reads value=12.5 unit=mL
